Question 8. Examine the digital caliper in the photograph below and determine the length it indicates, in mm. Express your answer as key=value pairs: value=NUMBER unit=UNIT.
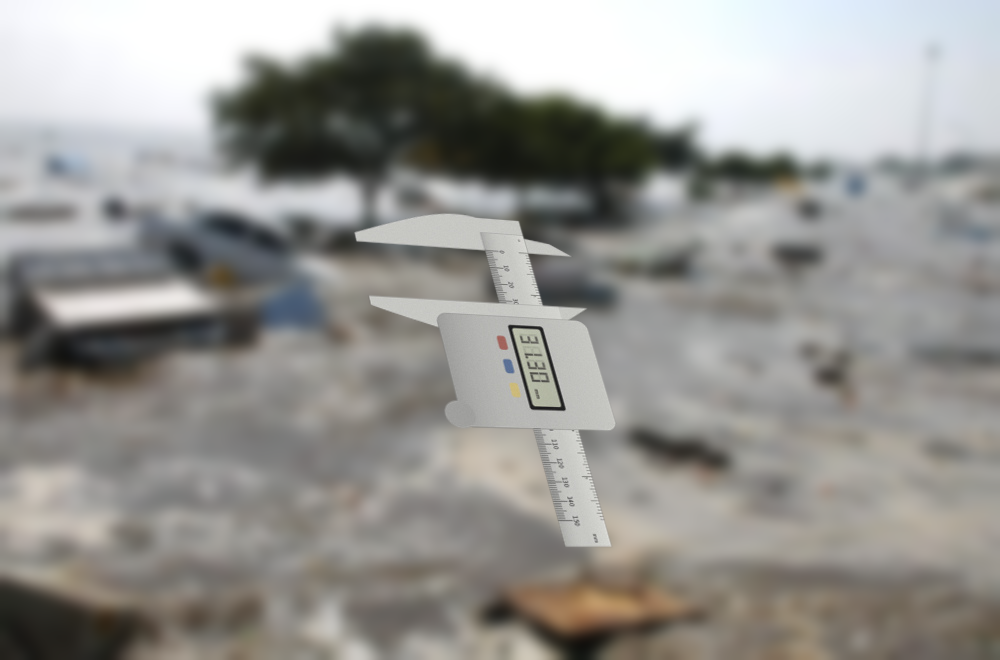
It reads value=31.30 unit=mm
